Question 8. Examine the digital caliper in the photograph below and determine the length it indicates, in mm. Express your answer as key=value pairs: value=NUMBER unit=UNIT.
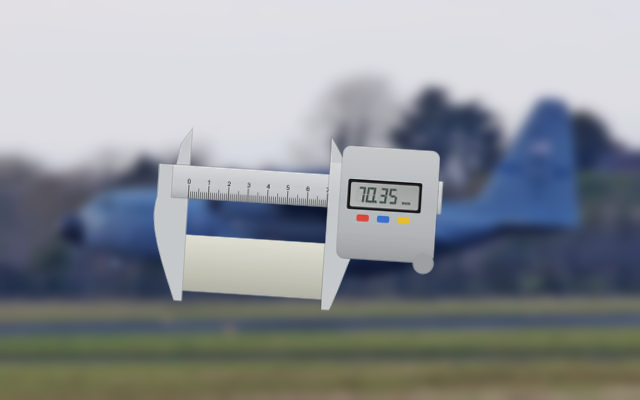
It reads value=70.35 unit=mm
